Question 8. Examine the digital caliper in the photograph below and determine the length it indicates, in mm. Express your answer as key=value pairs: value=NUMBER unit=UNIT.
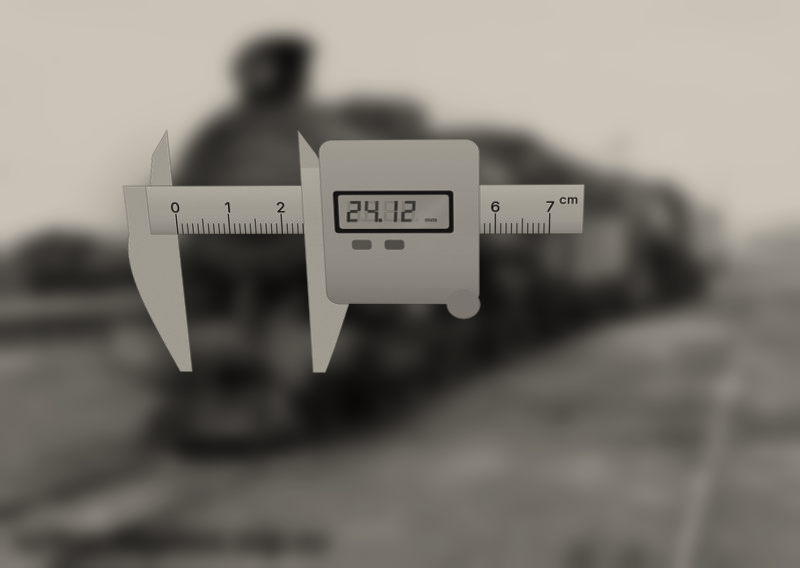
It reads value=24.12 unit=mm
